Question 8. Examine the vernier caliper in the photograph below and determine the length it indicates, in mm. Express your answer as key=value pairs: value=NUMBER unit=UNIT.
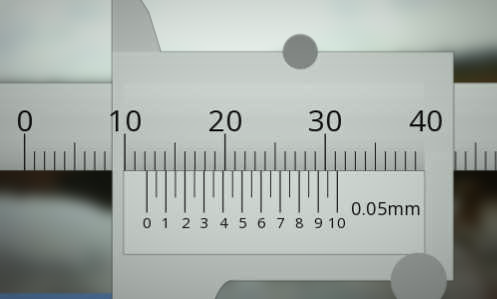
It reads value=12.2 unit=mm
